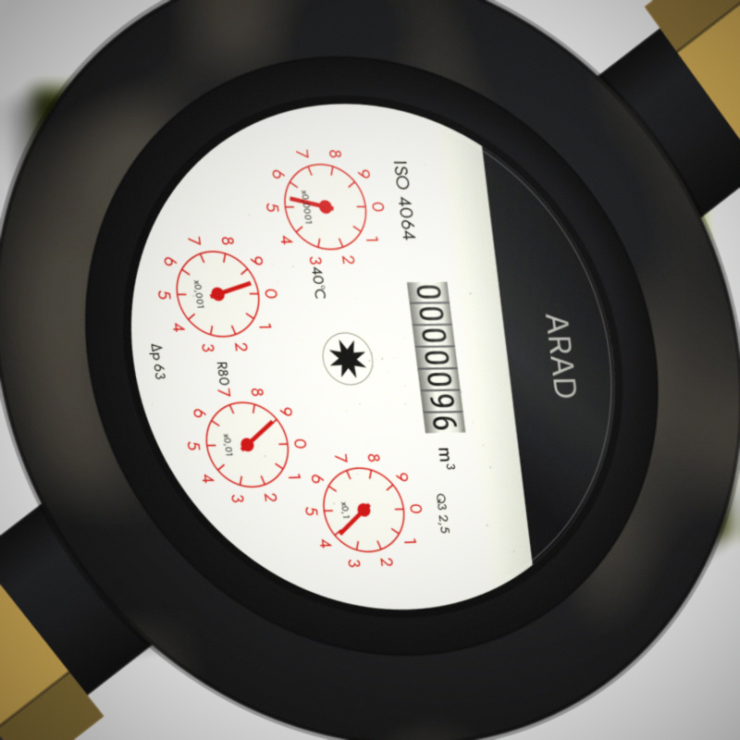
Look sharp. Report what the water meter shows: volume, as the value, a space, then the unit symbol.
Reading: 96.3895 m³
